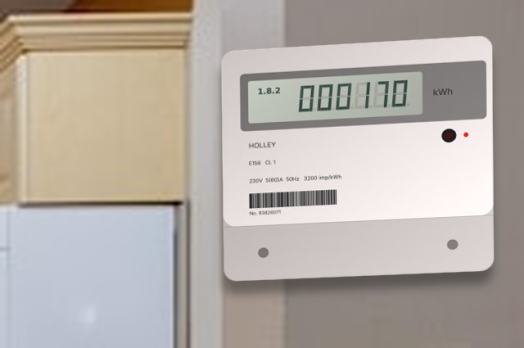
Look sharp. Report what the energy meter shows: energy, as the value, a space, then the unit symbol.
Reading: 170 kWh
